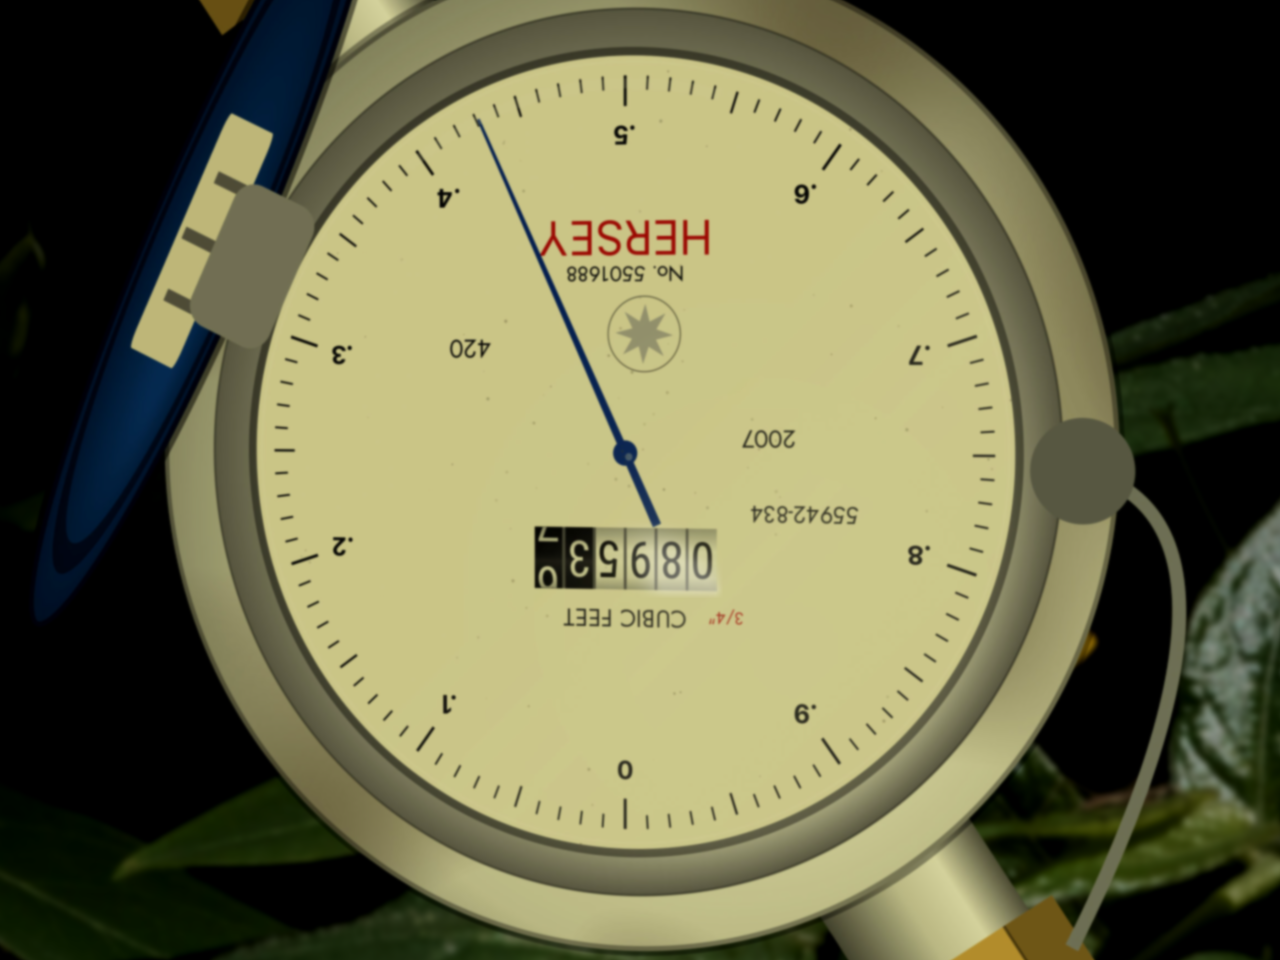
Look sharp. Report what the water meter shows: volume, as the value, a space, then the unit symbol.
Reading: 89536.43 ft³
